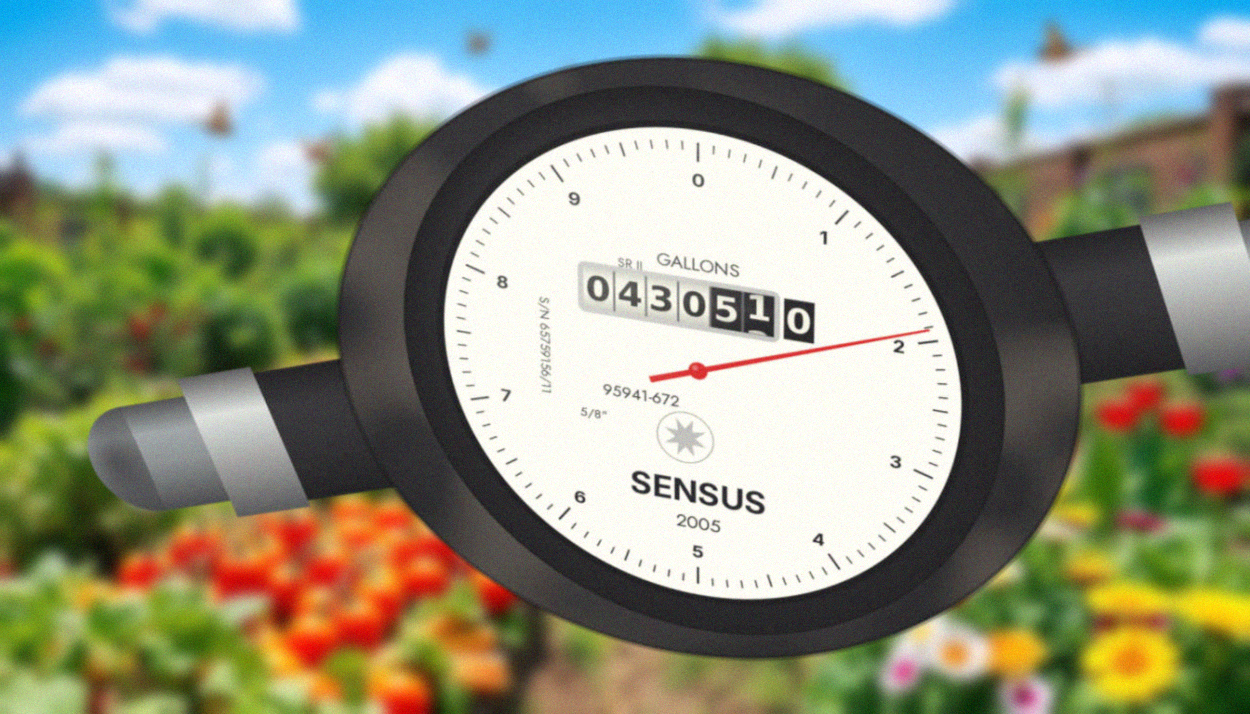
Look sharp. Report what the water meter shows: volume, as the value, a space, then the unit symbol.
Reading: 430511.9 gal
